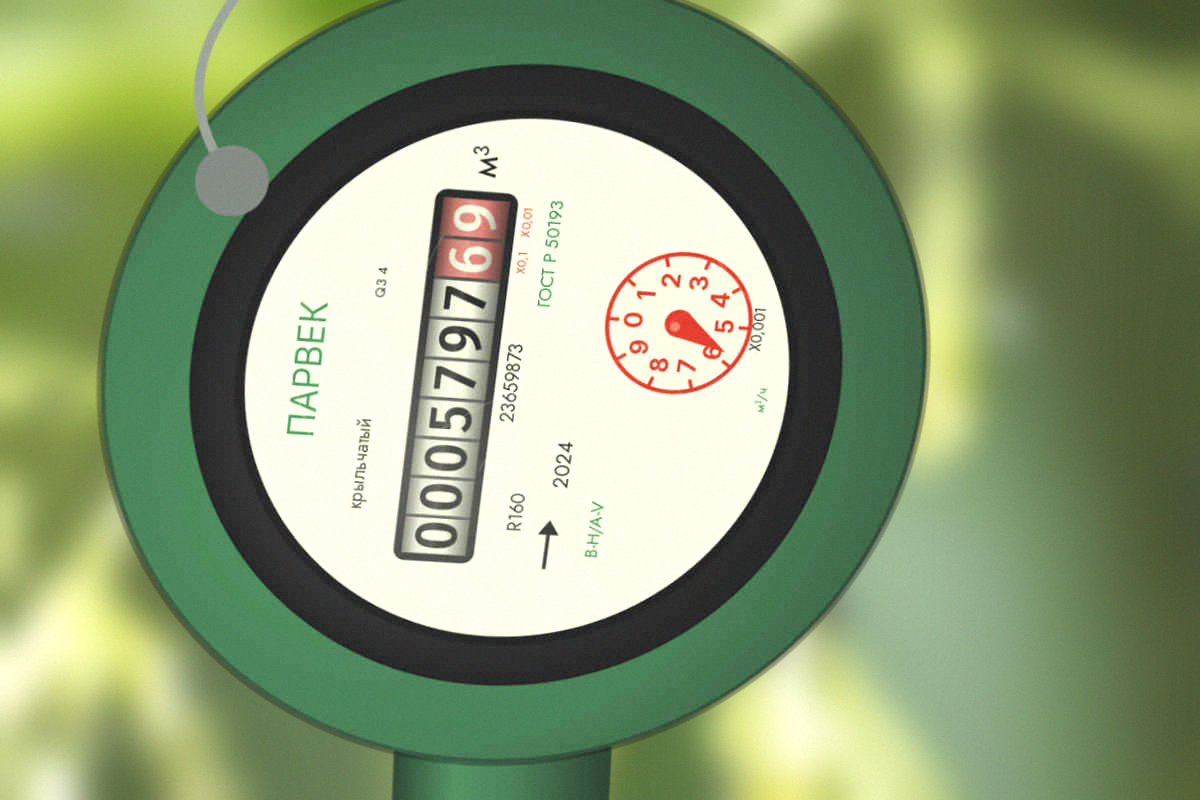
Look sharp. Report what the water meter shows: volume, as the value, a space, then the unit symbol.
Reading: 5797.695 m³
